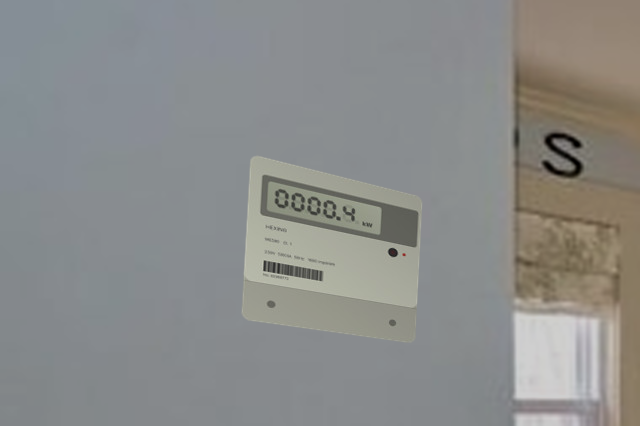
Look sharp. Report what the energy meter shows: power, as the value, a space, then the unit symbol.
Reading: 0.4 kW
